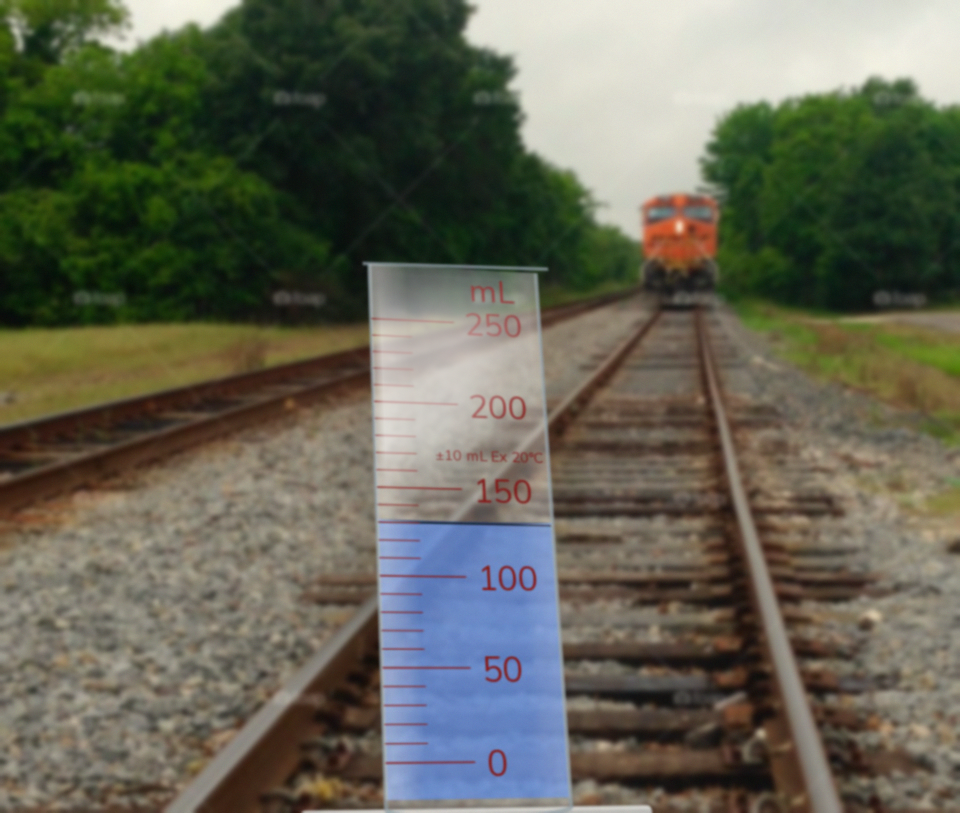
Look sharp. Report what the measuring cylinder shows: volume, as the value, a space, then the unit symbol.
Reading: 130 mL
